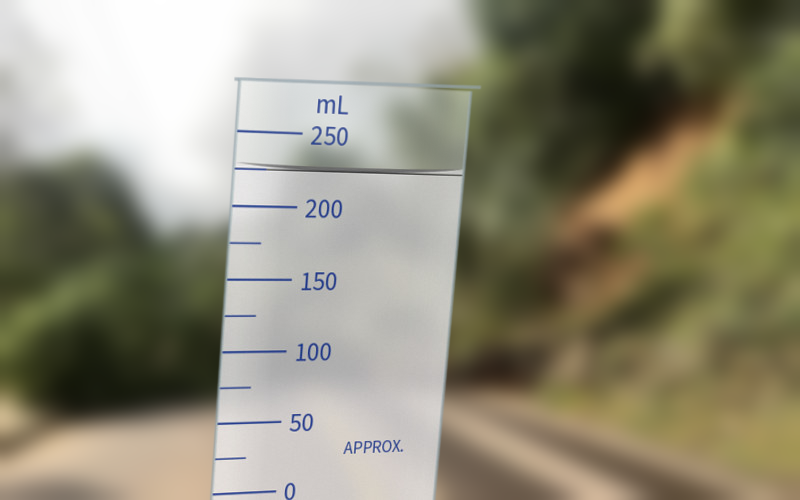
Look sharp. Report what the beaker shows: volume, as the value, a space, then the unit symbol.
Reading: 225 mL
